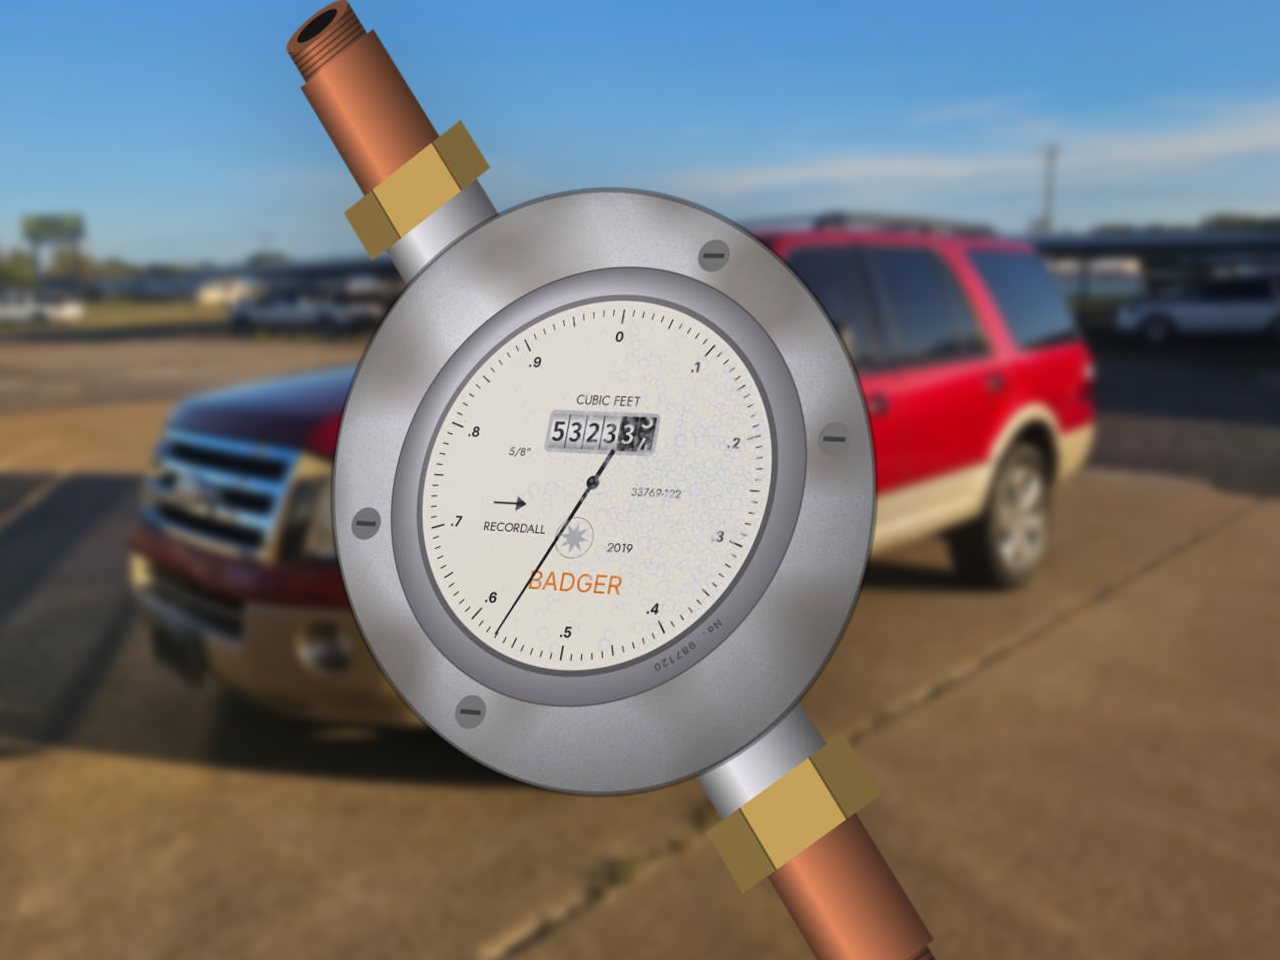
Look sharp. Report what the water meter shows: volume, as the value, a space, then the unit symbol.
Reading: 532333.57 ft³
